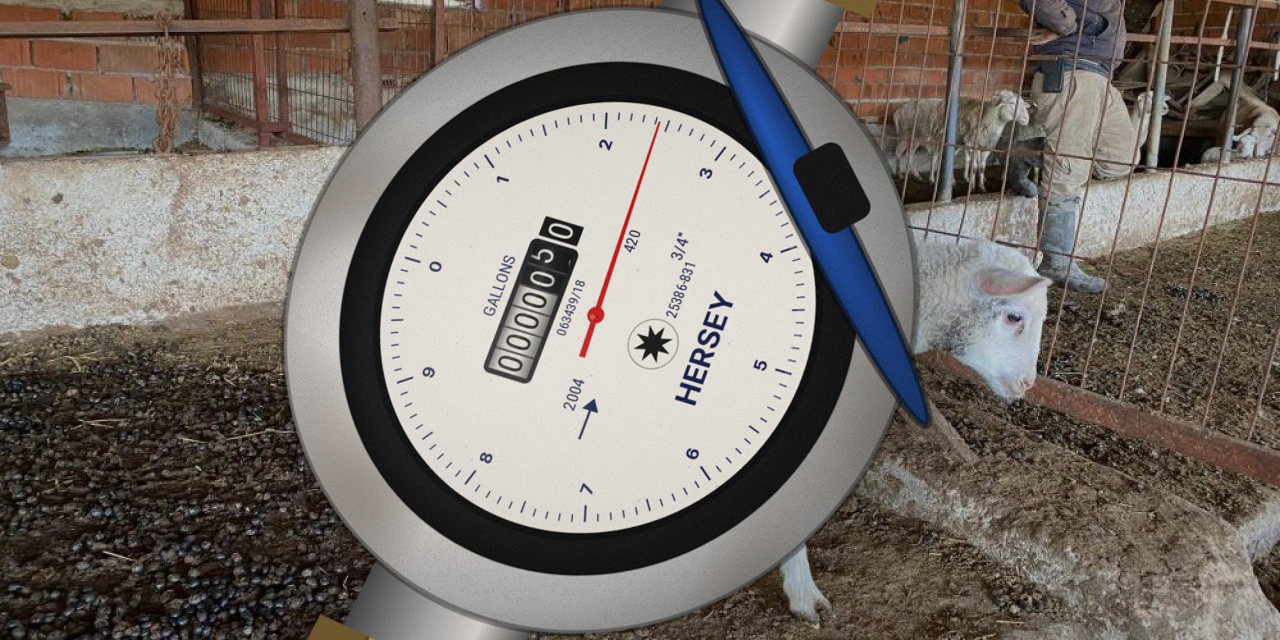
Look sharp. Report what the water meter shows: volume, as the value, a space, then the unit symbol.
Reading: 52.4 gal
